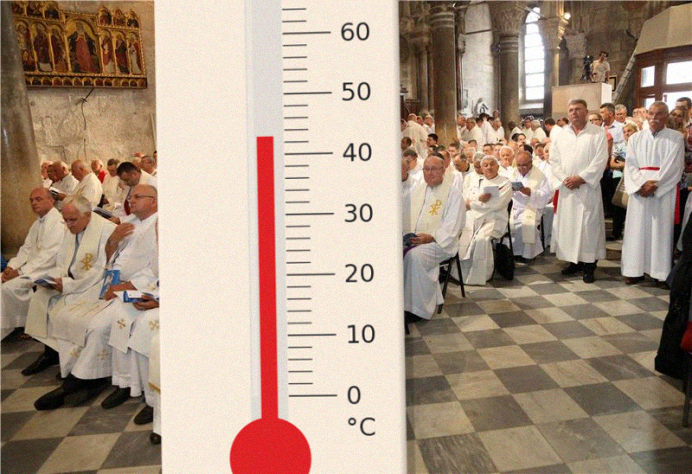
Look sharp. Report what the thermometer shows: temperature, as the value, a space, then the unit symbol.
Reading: 43 °C
